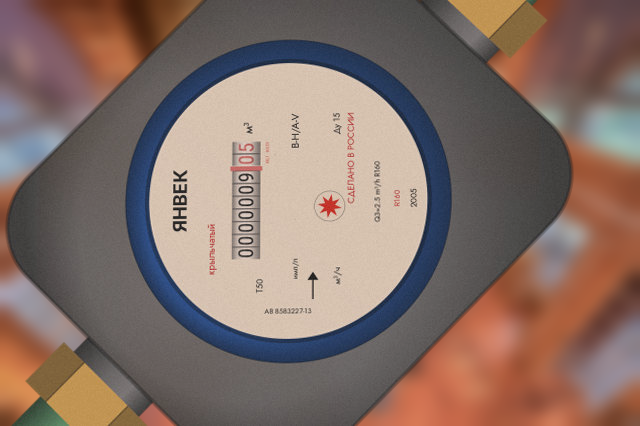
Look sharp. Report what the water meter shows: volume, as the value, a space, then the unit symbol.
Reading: 9.05 m³
